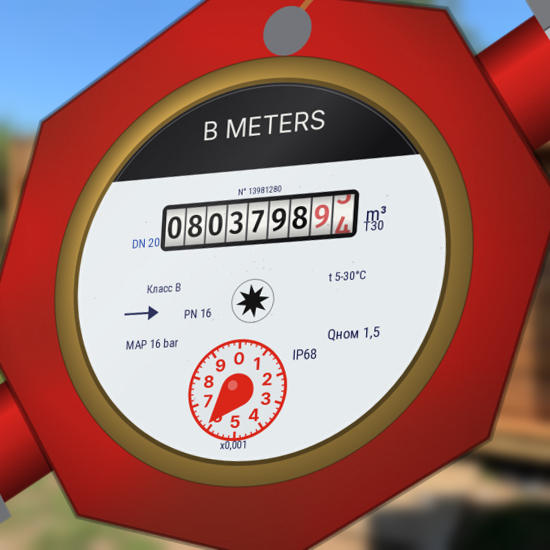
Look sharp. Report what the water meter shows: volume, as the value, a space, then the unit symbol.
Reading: 803798.936 m³
